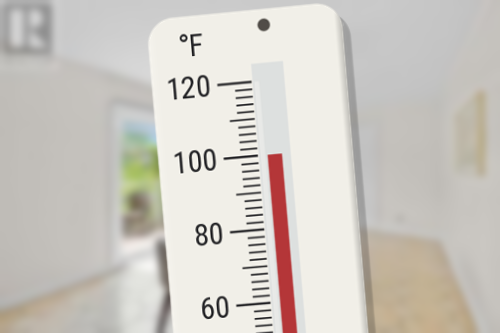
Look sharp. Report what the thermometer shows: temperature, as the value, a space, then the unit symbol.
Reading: 100 °F
